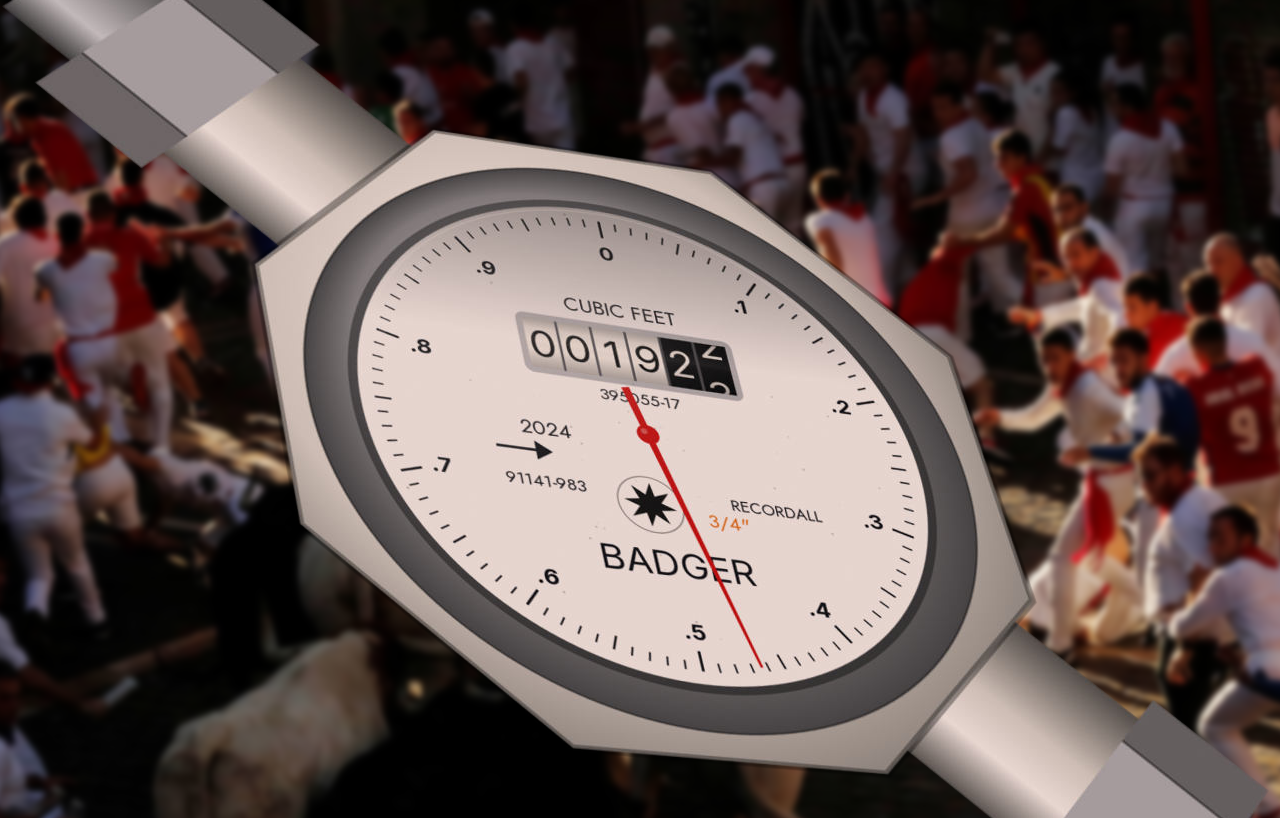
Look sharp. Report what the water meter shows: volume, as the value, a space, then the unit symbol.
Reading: 1922.46 ft³
